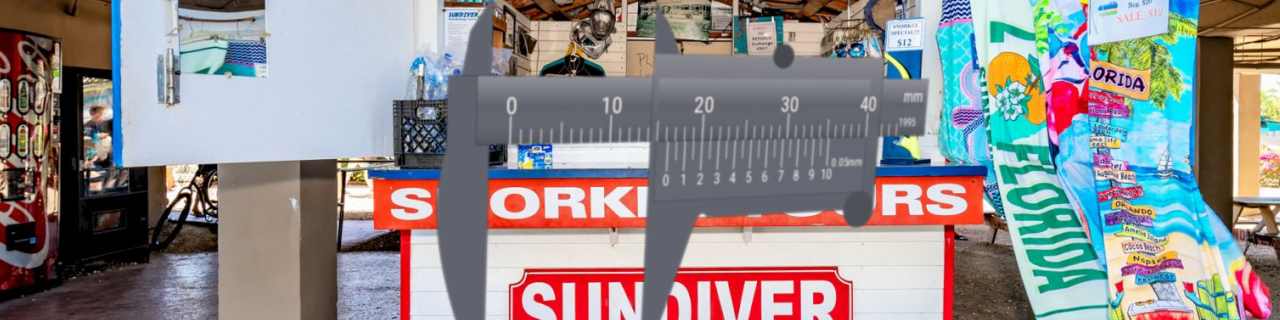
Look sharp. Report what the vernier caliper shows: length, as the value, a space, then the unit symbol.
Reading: 16.2 mm
